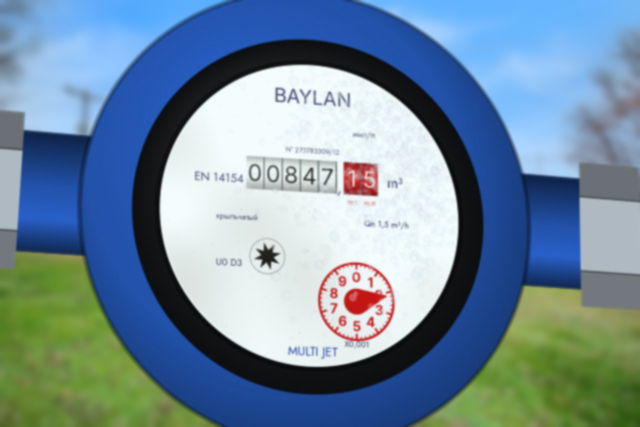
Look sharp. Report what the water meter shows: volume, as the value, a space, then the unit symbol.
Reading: 847.152 m³
